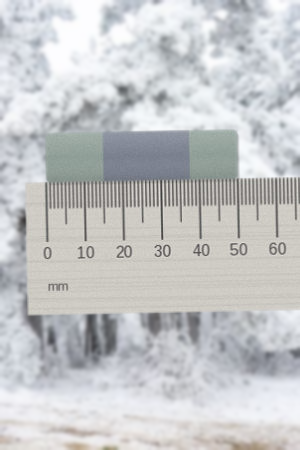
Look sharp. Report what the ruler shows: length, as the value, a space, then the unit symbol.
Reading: 50 mm
